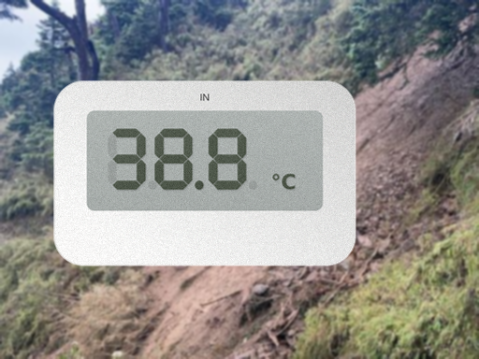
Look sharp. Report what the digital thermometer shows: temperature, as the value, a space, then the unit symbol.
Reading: 38.8 °C
